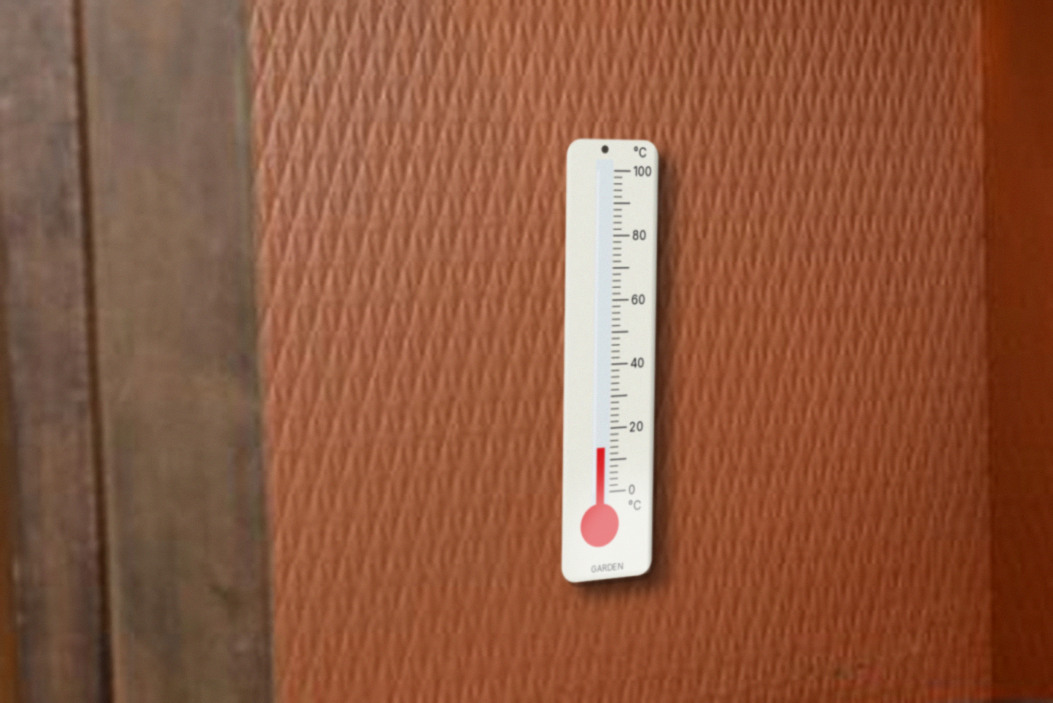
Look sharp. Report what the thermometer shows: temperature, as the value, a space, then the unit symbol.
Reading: 14 °C
